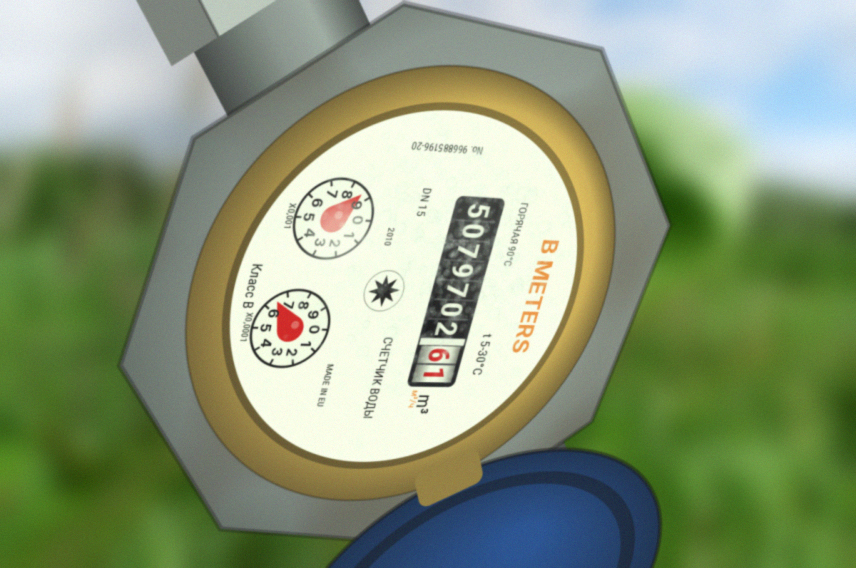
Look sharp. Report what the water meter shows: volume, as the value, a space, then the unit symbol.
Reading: 5079702.6186 m³
